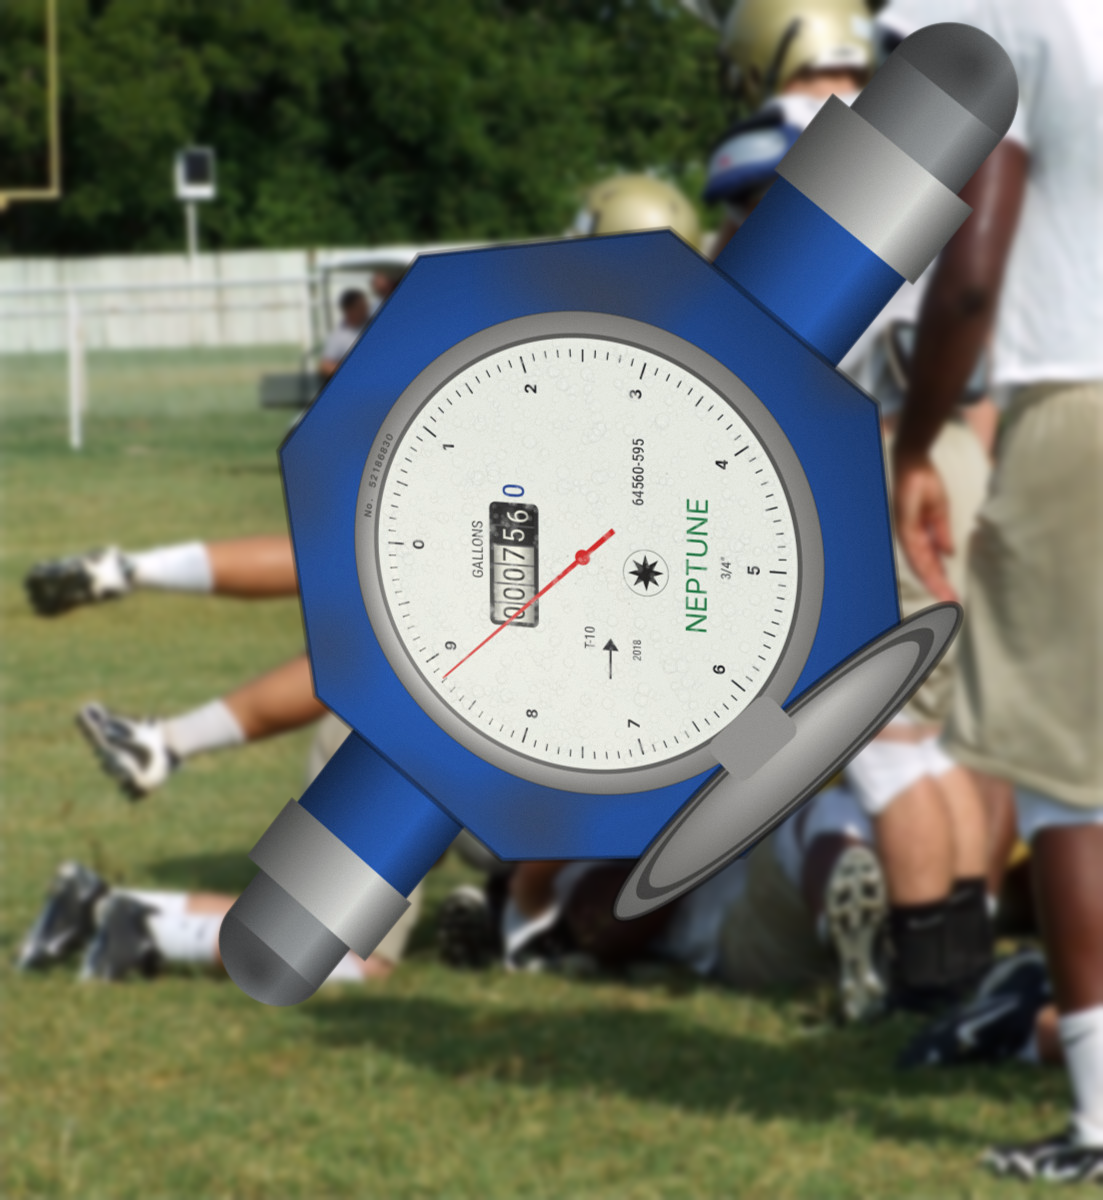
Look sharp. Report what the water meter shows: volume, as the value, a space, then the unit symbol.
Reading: 7558.8 gal
